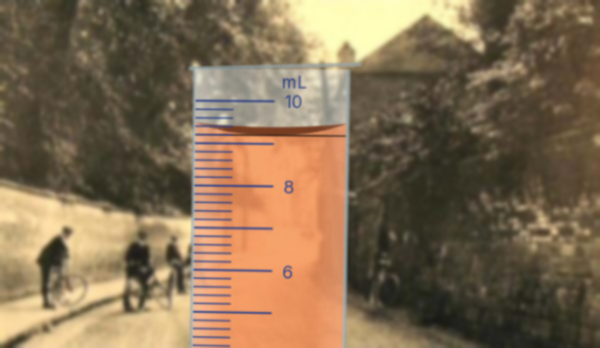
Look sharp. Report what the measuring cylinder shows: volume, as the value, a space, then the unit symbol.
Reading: 9.2 mL
